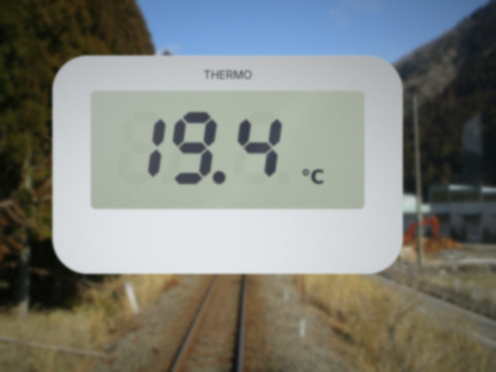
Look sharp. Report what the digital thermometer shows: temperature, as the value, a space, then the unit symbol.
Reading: 19.4 °C
